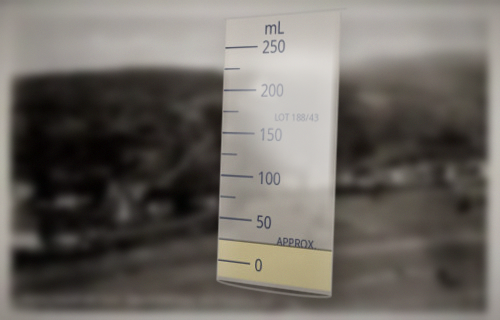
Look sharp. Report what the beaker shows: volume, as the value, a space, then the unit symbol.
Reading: 25 mL
